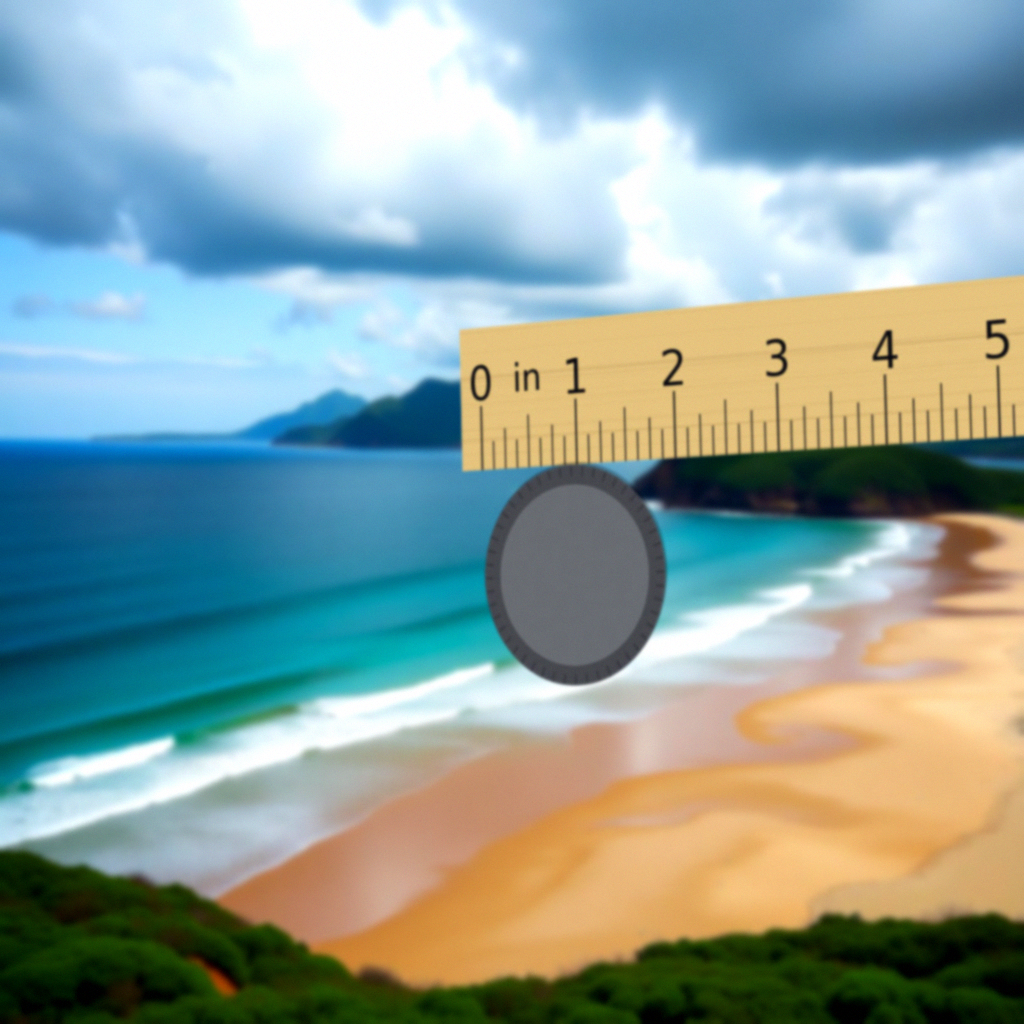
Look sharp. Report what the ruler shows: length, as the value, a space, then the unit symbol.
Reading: 1.875 in
